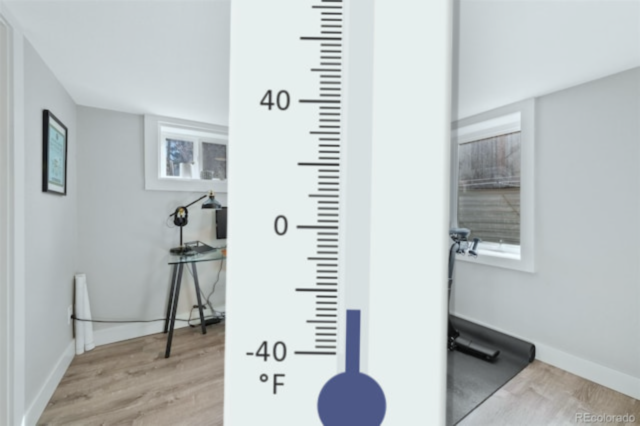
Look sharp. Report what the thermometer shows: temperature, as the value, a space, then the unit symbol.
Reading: -26 °F
